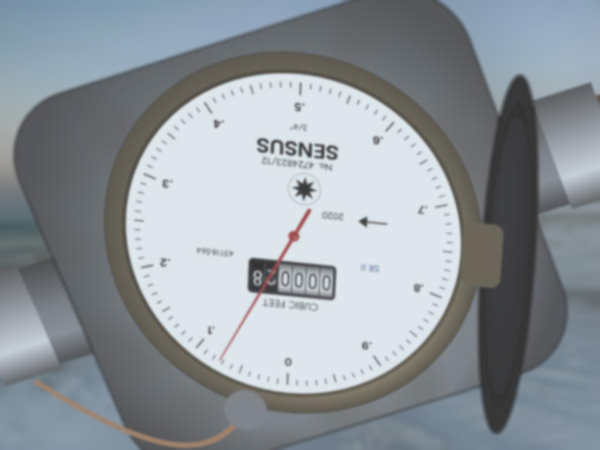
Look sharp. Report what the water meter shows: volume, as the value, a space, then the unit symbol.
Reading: 28.07 ft³
